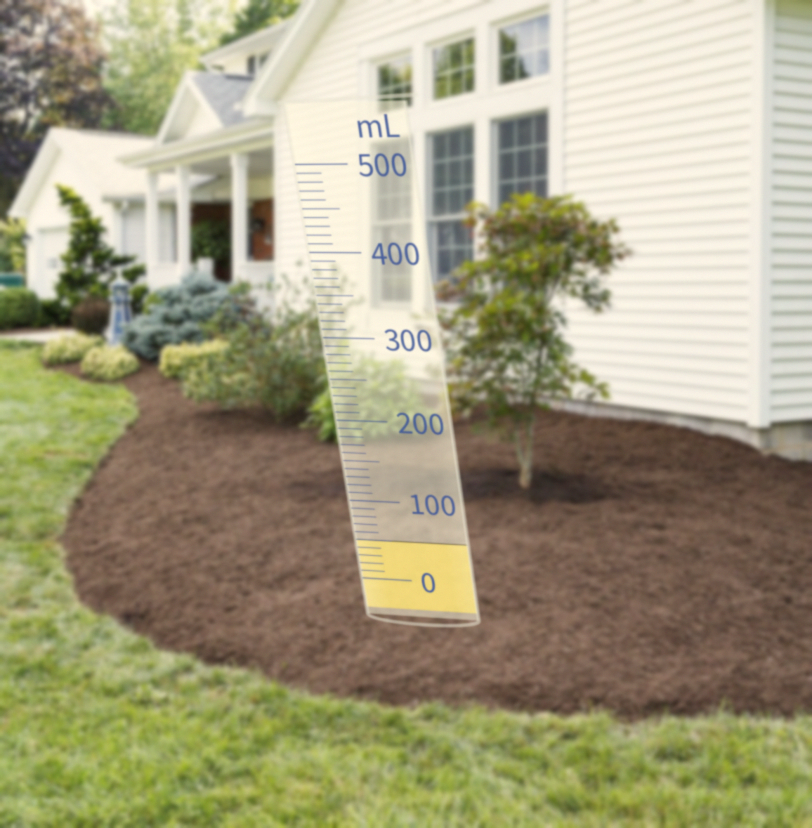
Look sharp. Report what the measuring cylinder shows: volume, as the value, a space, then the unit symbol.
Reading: 50 mL
